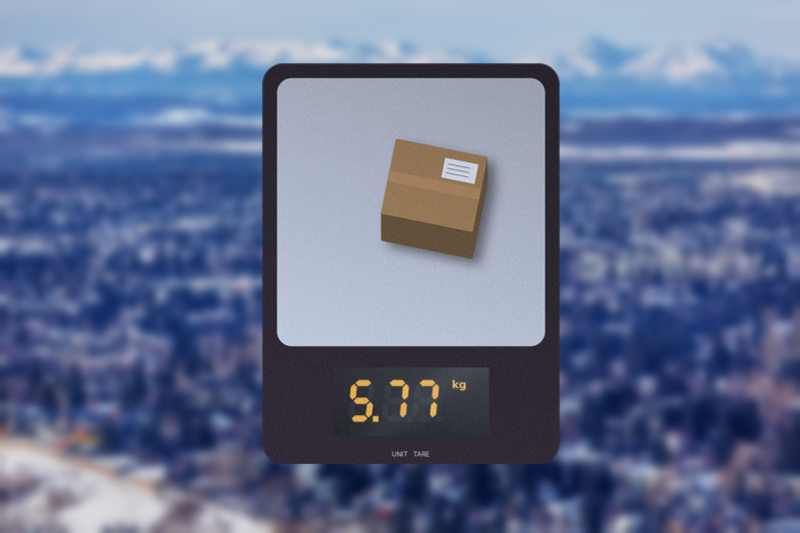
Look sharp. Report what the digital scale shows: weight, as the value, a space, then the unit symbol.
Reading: 5.77 kg
